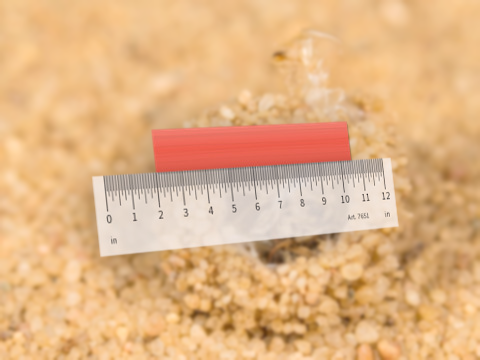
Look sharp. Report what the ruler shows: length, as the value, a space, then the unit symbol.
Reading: 8.5 in
